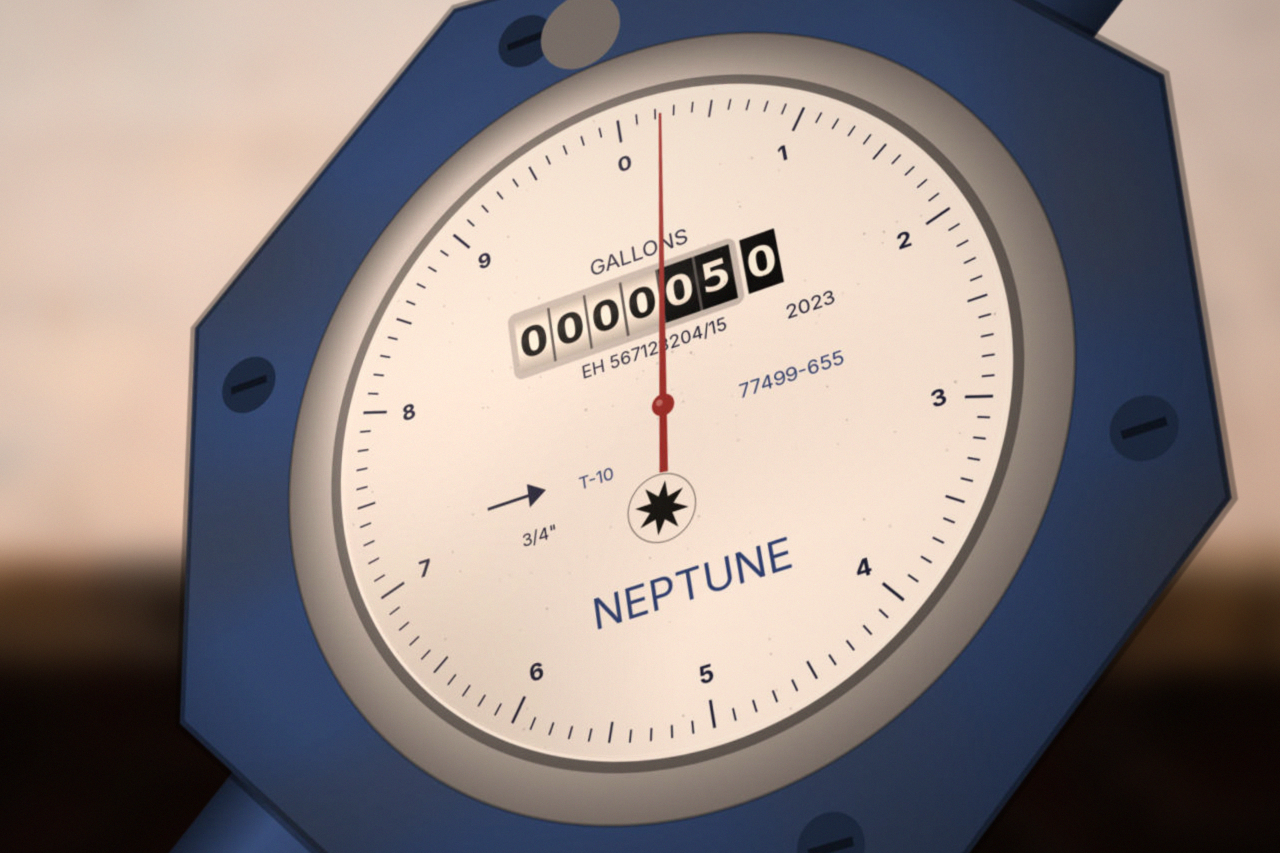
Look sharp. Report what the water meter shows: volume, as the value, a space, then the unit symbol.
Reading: 50.2 gal
